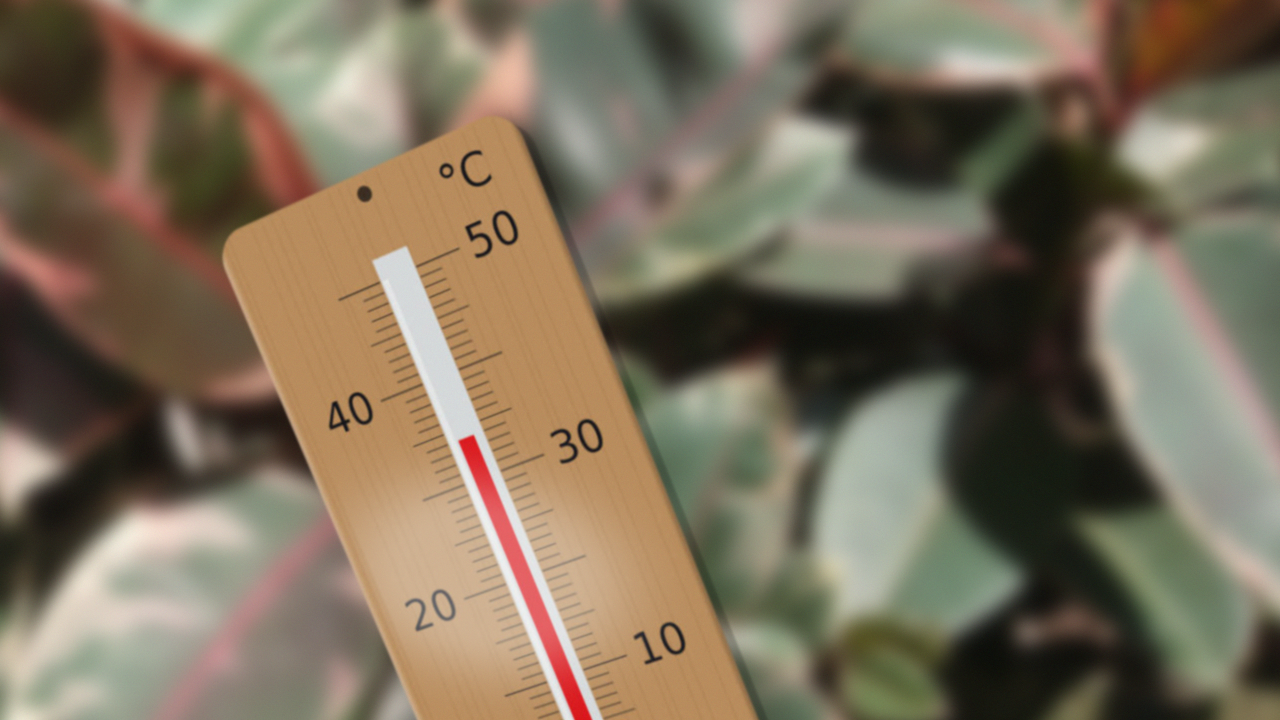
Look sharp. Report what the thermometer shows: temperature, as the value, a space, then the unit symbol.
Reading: 34 °C
